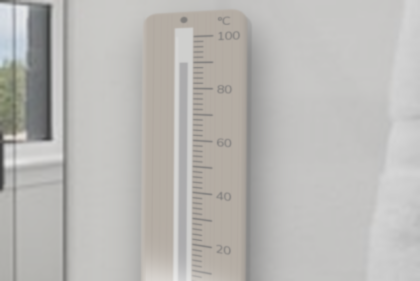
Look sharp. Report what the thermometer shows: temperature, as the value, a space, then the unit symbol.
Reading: 90 °C
